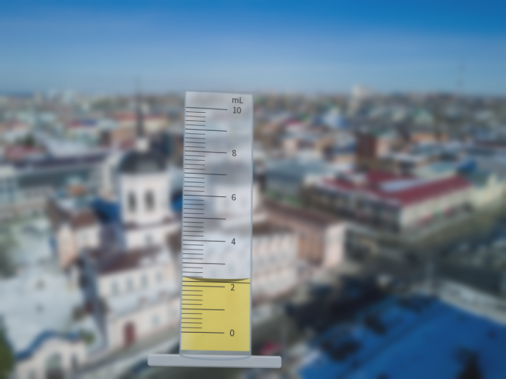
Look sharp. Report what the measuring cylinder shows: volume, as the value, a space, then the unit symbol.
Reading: 2.2 mL
